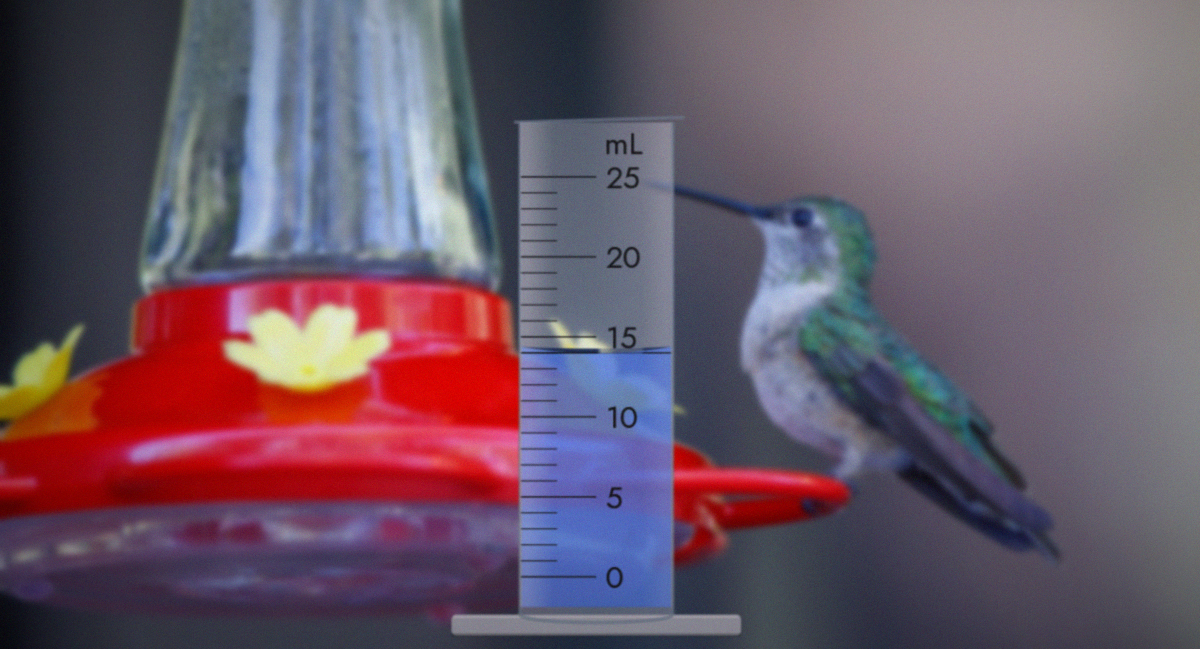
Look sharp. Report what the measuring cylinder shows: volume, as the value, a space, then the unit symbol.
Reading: 14 mL
